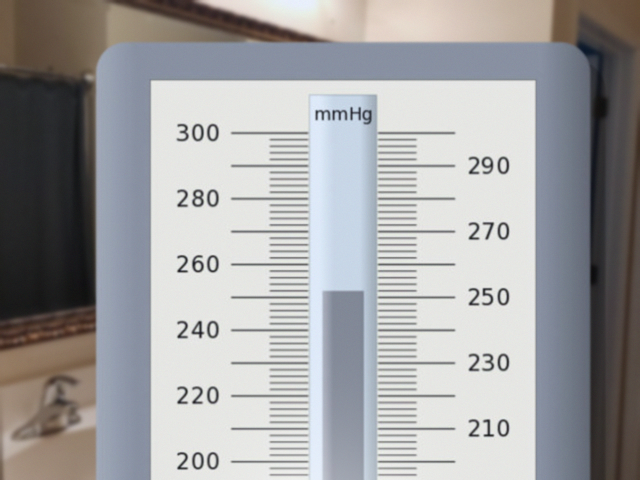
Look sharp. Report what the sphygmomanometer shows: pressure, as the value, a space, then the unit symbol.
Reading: 252 mmHg
